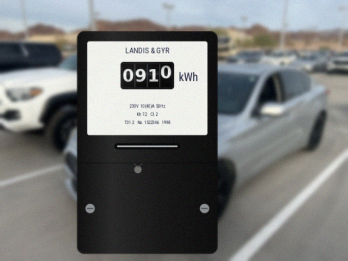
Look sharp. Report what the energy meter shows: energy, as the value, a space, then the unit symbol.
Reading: 910 kWh
